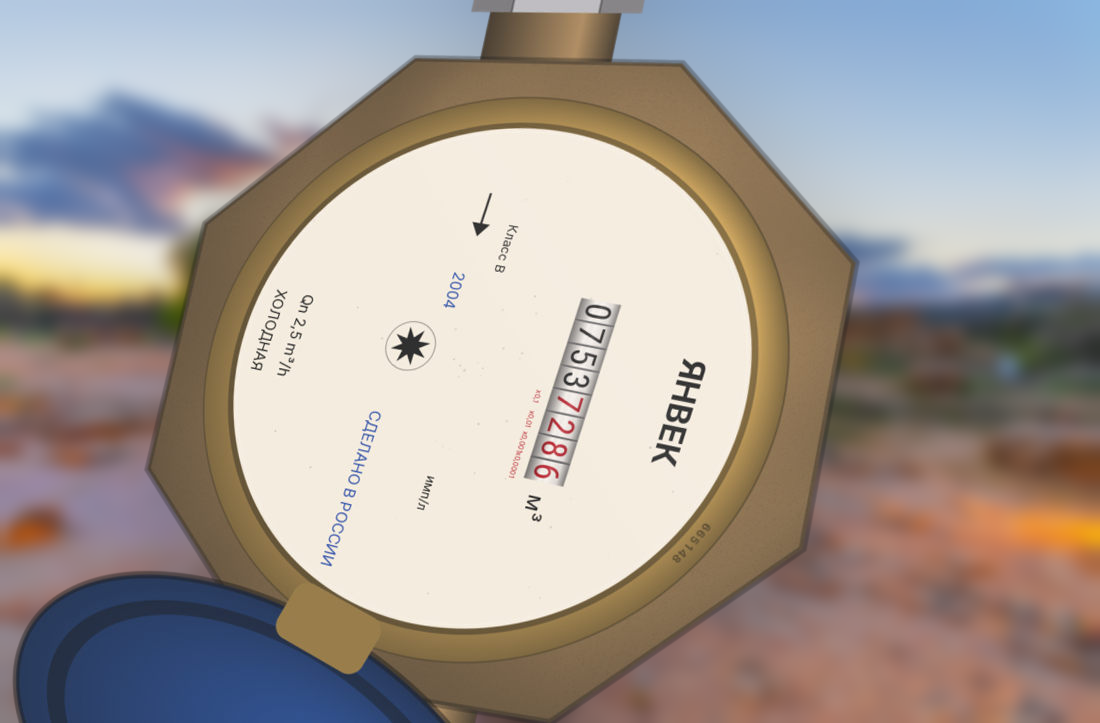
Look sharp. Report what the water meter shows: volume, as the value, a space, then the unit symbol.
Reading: 753.7286 m³
